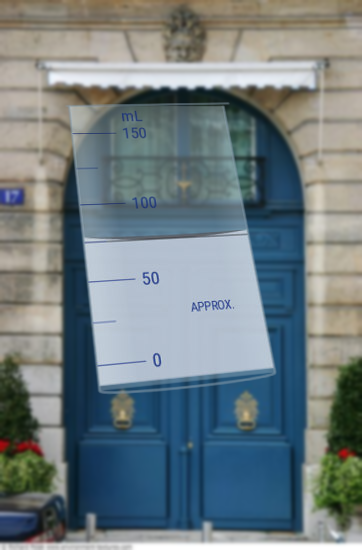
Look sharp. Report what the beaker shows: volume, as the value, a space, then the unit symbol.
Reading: 75 mL
